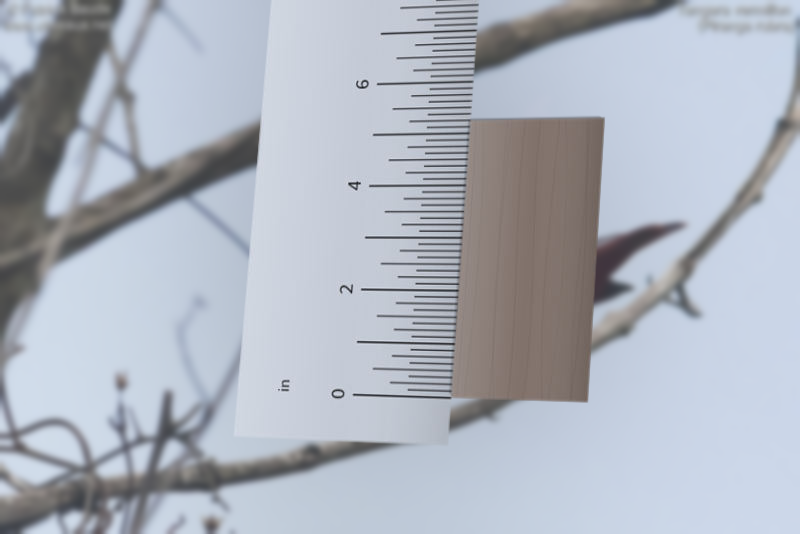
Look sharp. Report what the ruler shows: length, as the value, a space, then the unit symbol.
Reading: 5.25 in
